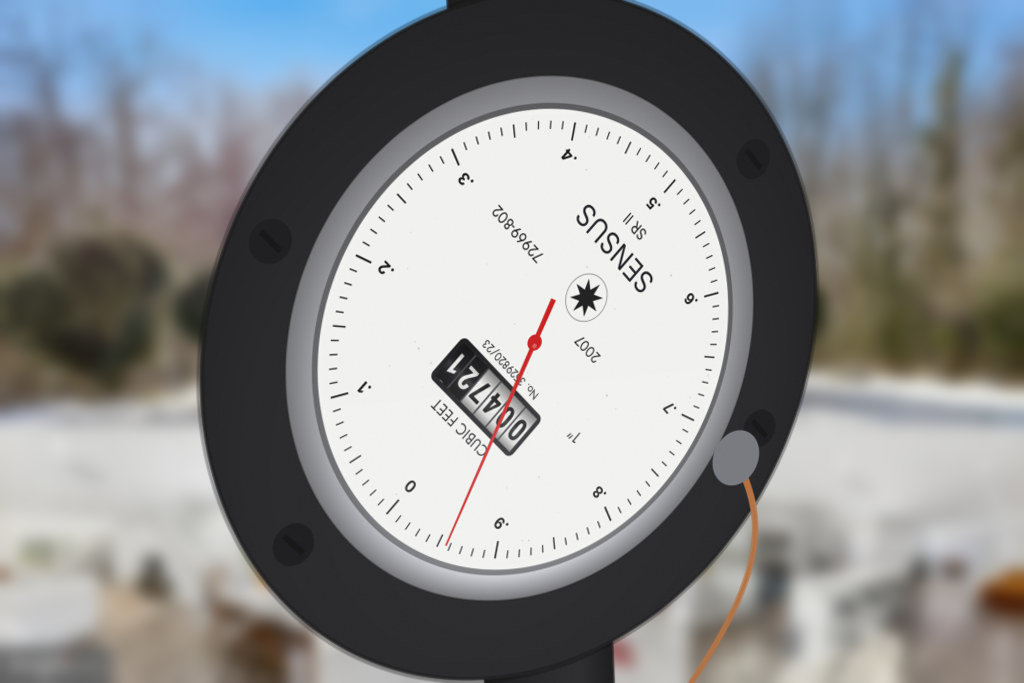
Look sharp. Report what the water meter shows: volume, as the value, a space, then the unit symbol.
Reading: 4720.94 ft³
